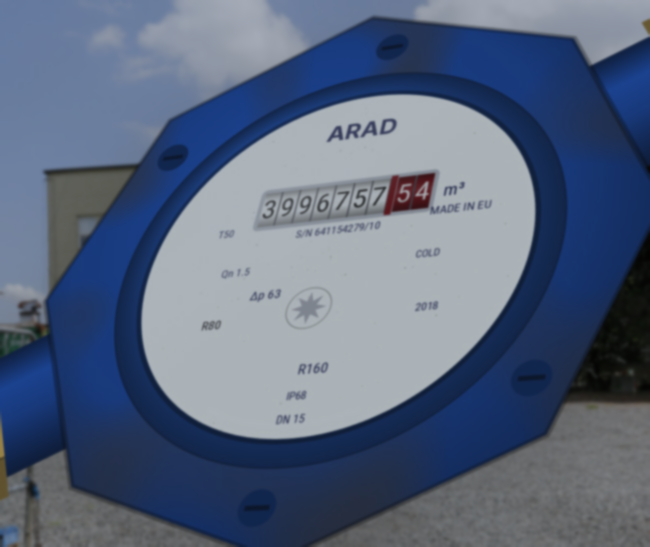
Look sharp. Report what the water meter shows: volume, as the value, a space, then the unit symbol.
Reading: 3996757.54 m³
